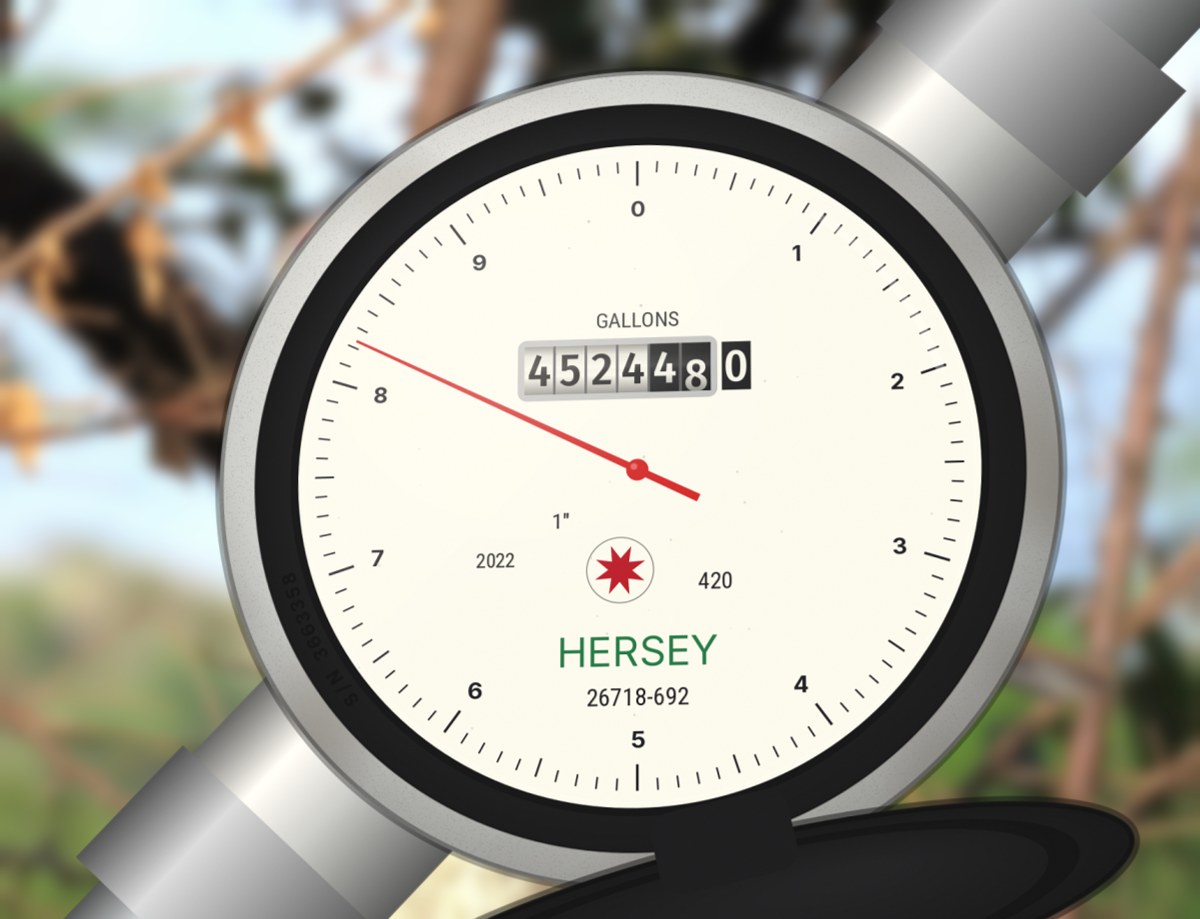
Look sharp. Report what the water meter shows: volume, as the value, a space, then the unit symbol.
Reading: 4524478.2 gal
